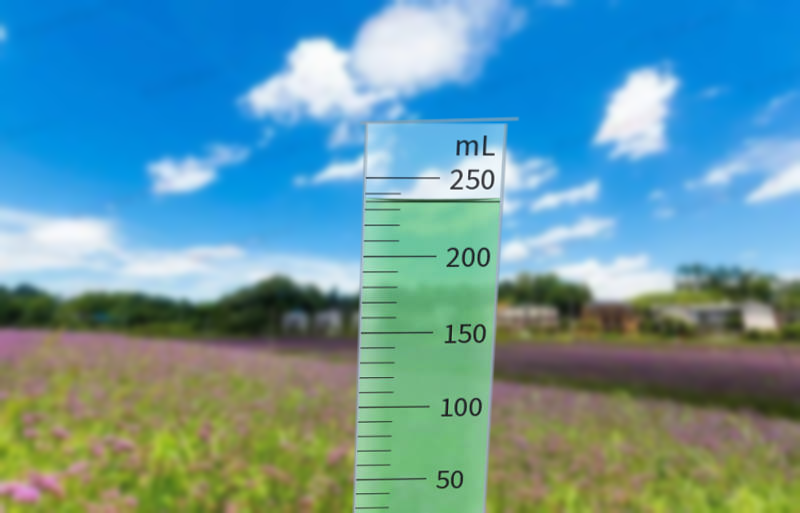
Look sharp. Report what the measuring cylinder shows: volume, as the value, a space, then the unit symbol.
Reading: 235 mL
